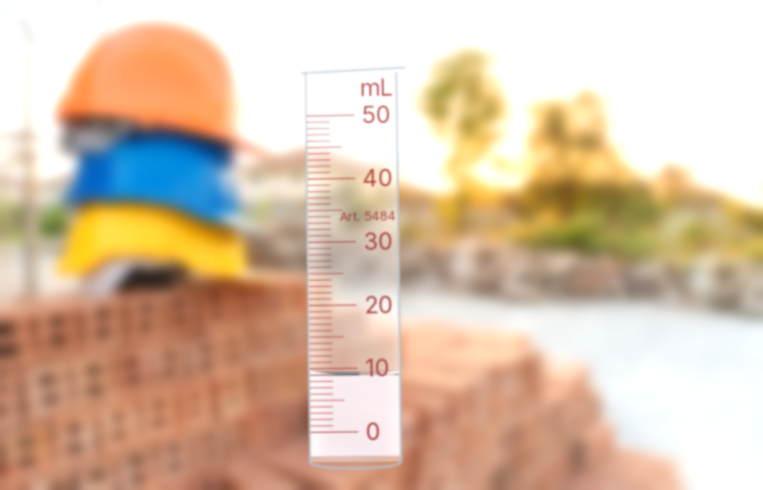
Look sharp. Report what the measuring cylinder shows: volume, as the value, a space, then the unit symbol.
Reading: 9 mL
